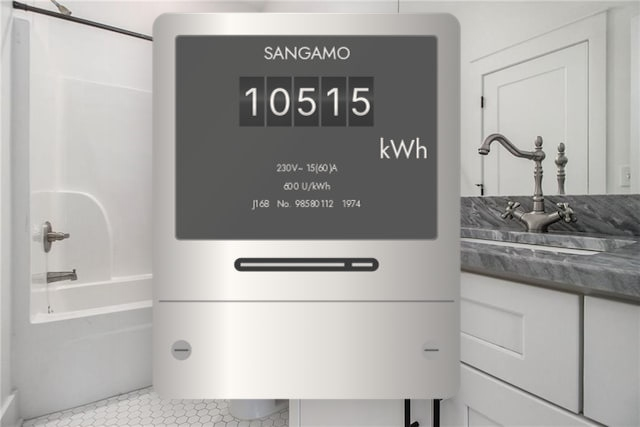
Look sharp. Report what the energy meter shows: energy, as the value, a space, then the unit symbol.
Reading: 10515 kWh
